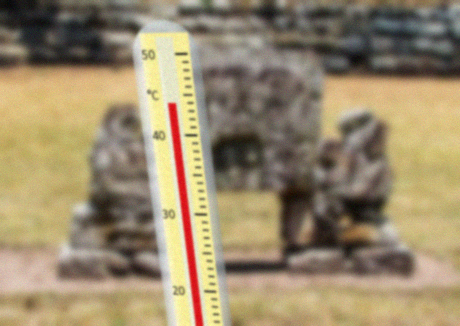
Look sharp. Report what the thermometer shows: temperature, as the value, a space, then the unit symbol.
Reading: 44 °C
